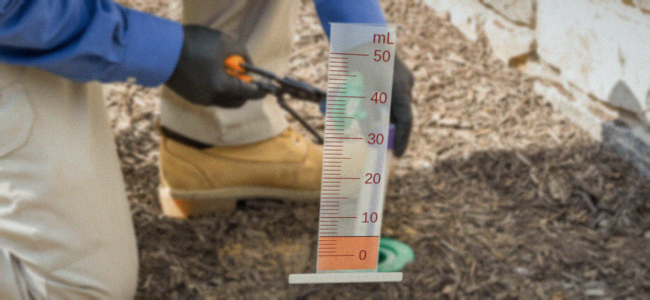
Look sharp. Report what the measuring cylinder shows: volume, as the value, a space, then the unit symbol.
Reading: 5 mL
